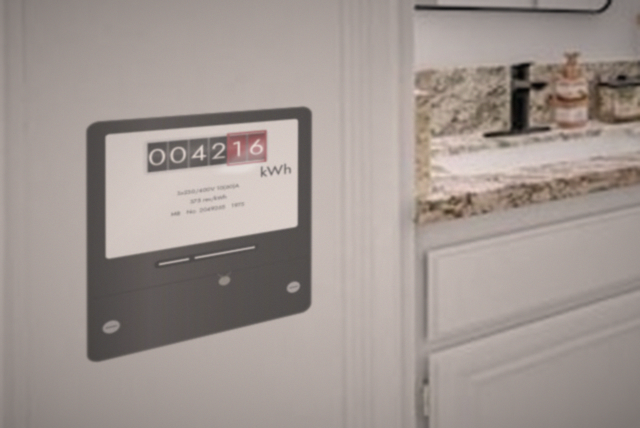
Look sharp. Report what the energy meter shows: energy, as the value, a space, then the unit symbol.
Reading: 42.16 kWh
